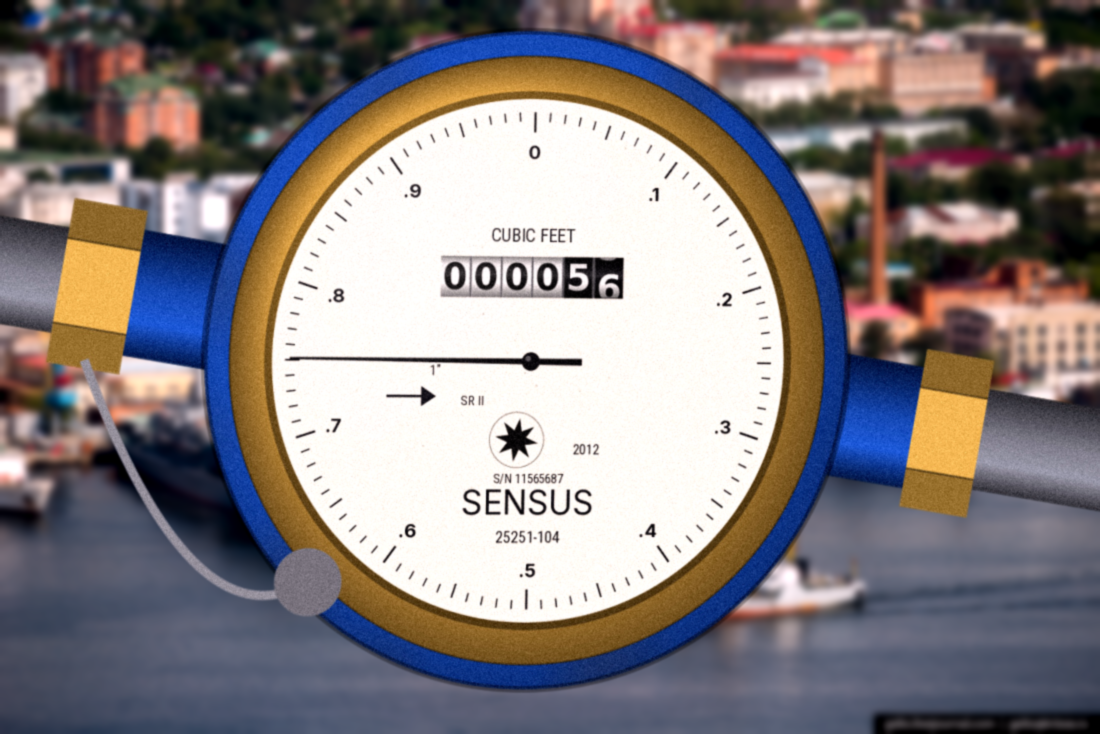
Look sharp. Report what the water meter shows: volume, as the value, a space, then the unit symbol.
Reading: 55.75 ft³
